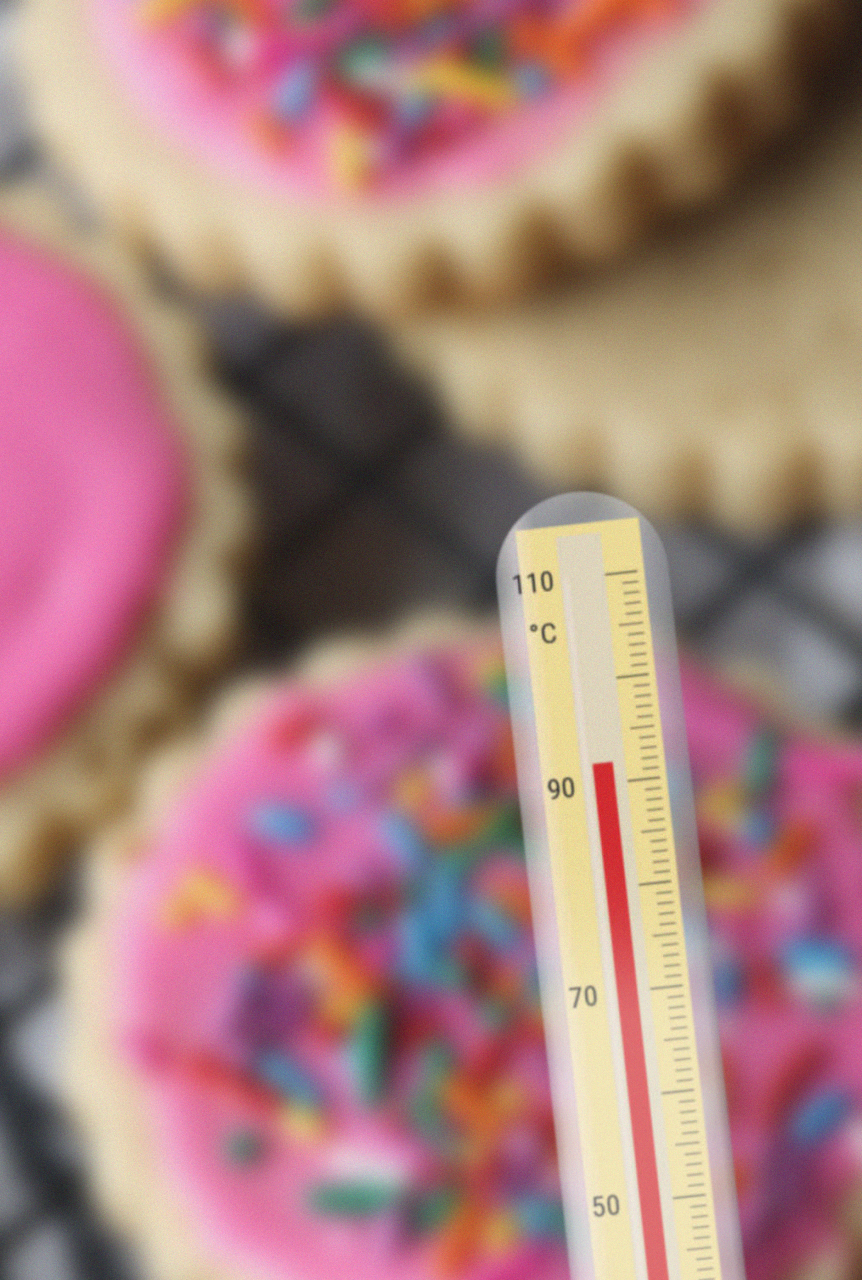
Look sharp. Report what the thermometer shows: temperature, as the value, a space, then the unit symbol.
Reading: 92 °C
